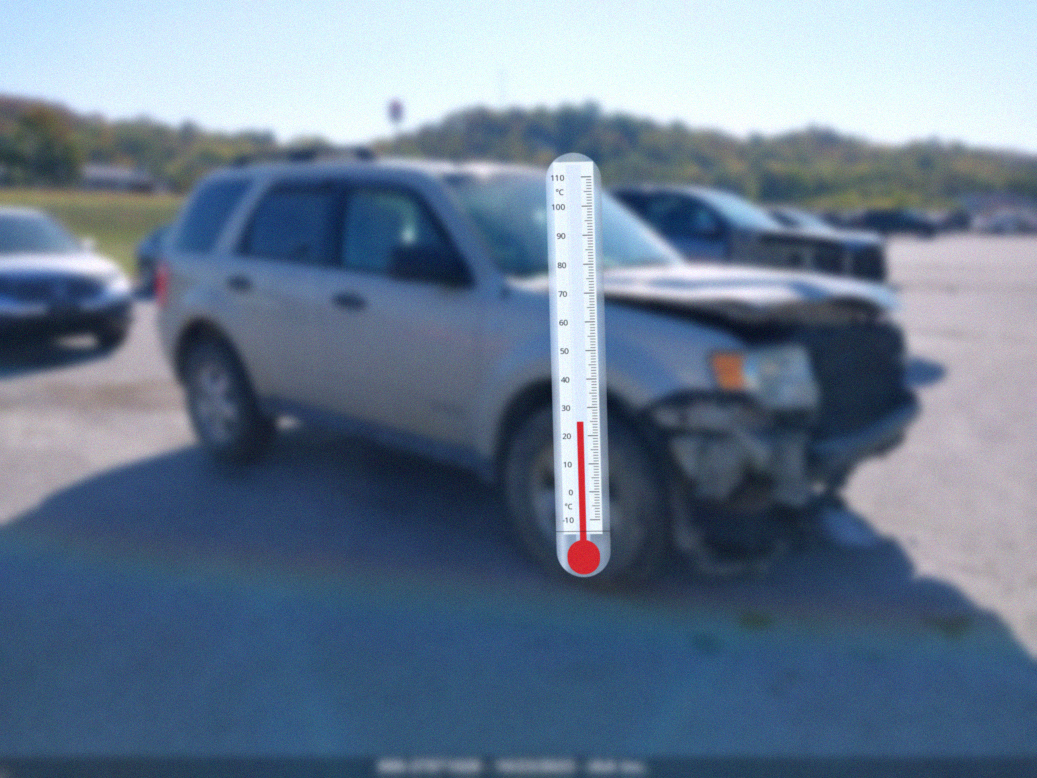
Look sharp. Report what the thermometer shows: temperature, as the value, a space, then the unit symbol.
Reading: 25 °C
